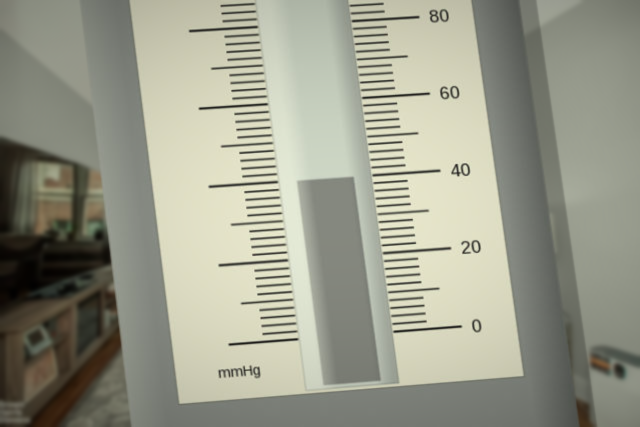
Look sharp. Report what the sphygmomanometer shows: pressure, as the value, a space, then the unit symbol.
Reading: 40 mmHg
